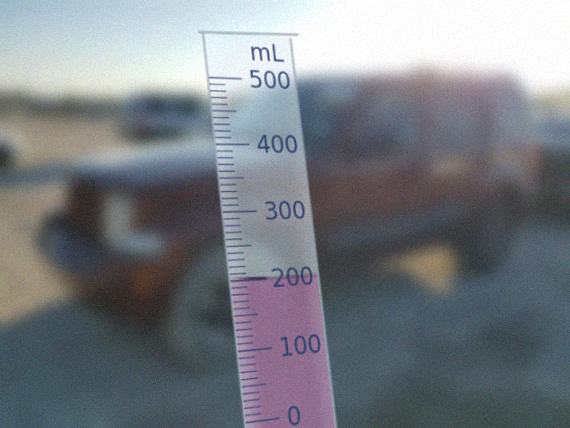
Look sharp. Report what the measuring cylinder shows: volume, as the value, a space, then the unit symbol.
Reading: 200 mL
